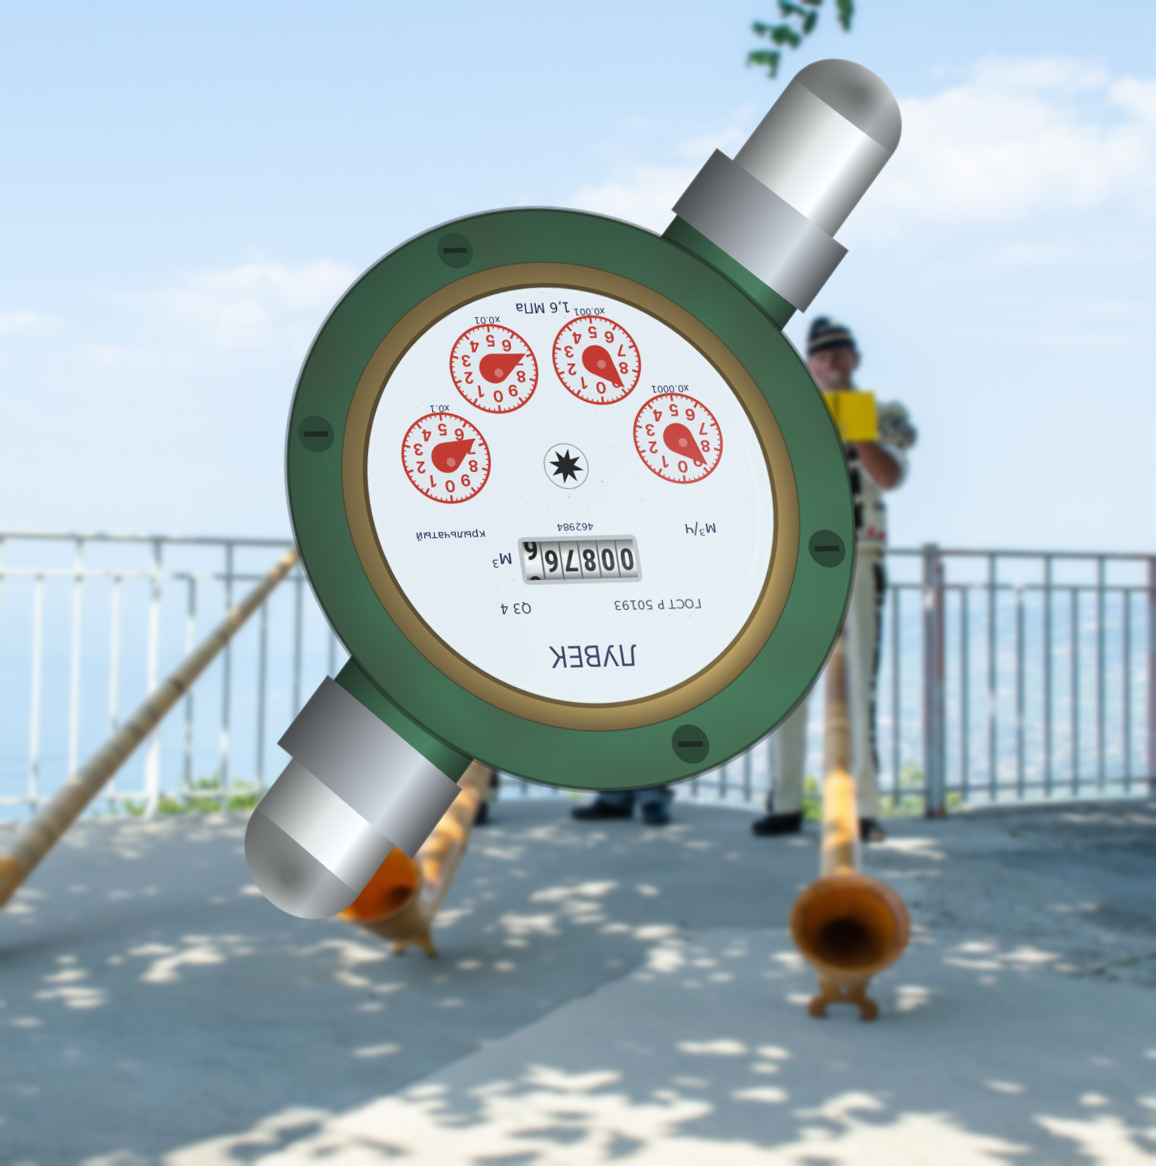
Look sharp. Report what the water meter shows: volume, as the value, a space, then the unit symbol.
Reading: 8765.6688 m³
